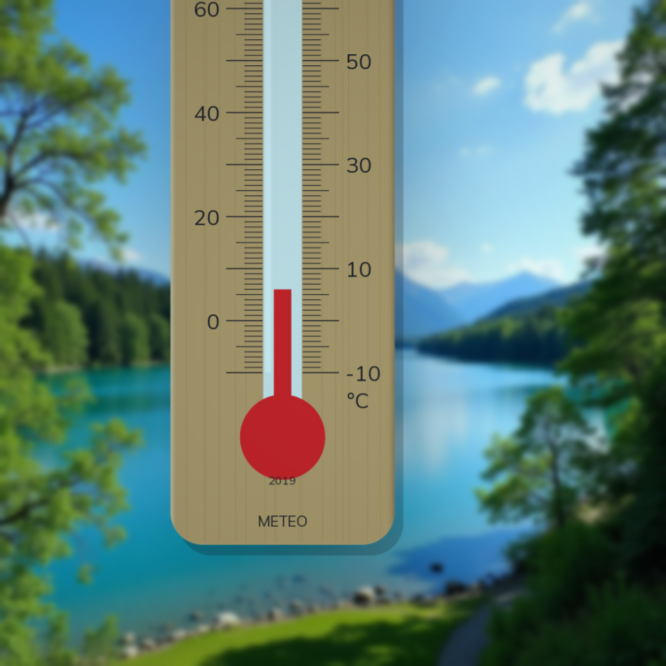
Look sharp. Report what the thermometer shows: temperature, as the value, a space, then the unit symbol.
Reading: 6 °C
